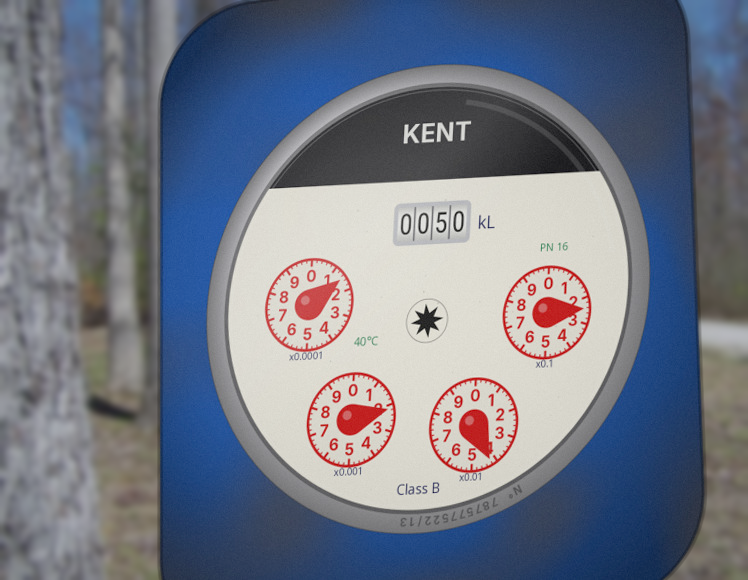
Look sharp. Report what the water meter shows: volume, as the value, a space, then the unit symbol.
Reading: 50.2421 kL
